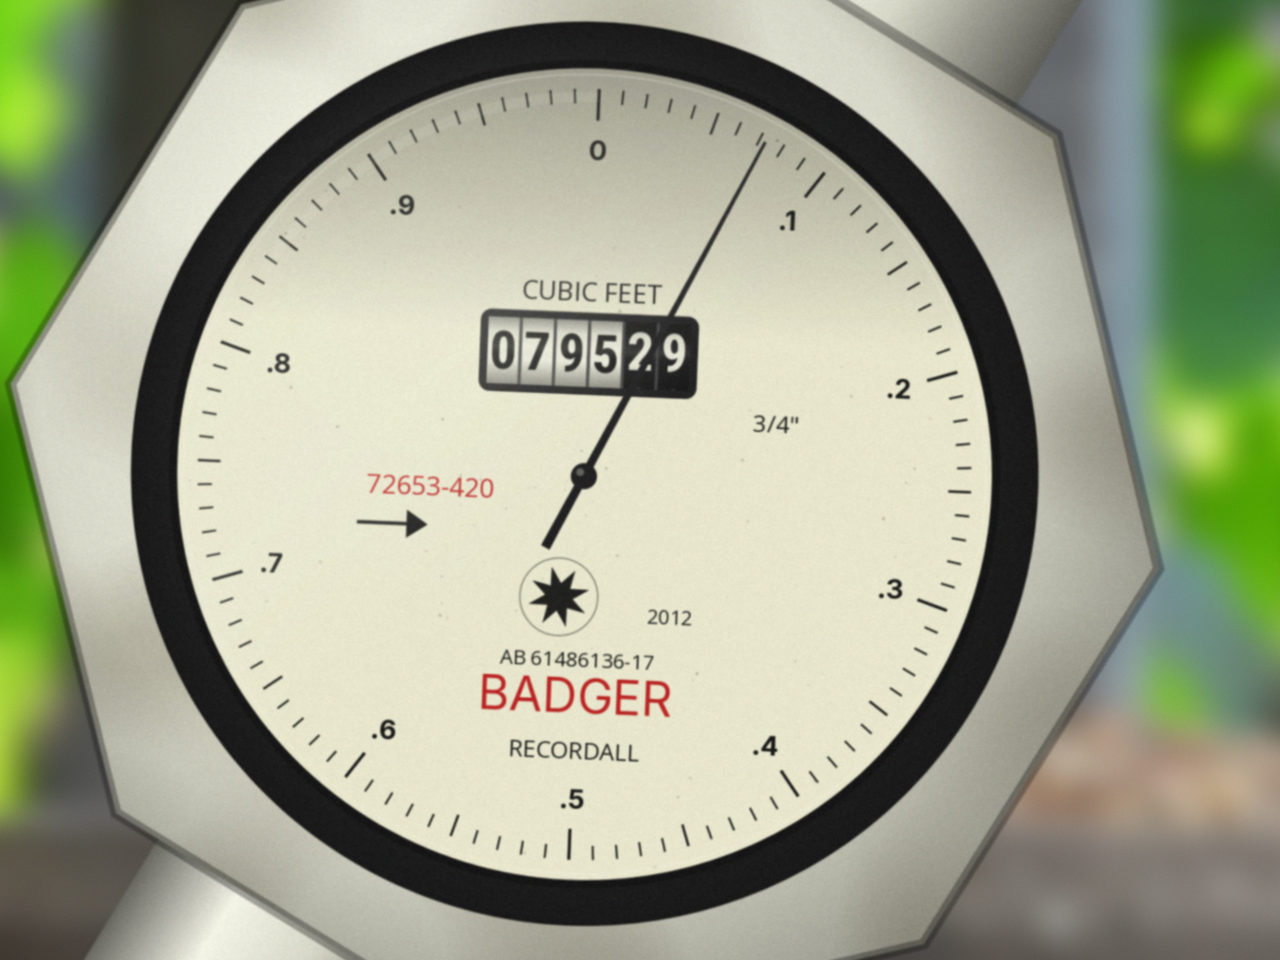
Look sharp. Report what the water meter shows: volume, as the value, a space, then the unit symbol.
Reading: 79529.07 ft³
